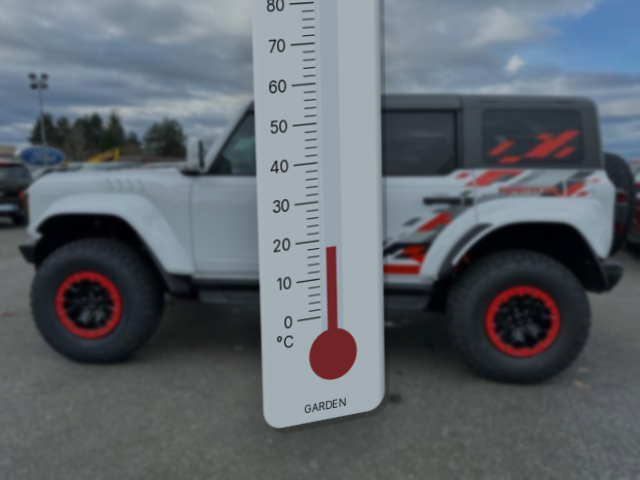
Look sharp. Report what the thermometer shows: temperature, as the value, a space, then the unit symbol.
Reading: 18 °C
